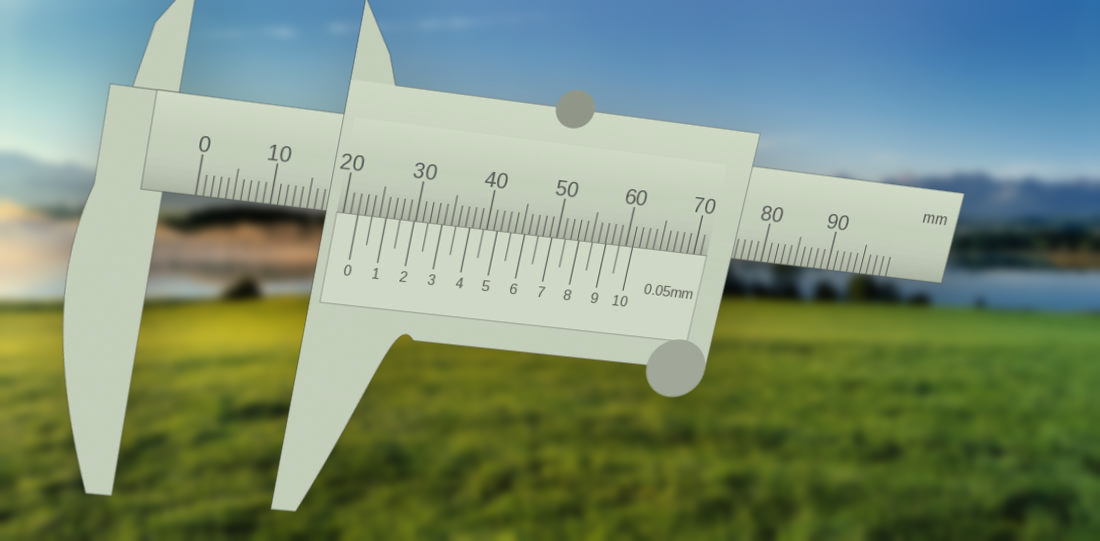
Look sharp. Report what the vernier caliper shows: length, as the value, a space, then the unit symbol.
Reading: 22.0 mm
